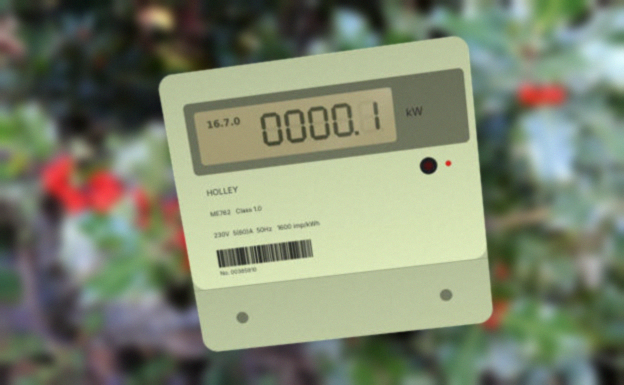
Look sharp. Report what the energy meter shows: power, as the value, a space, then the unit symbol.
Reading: 0.1 kW
